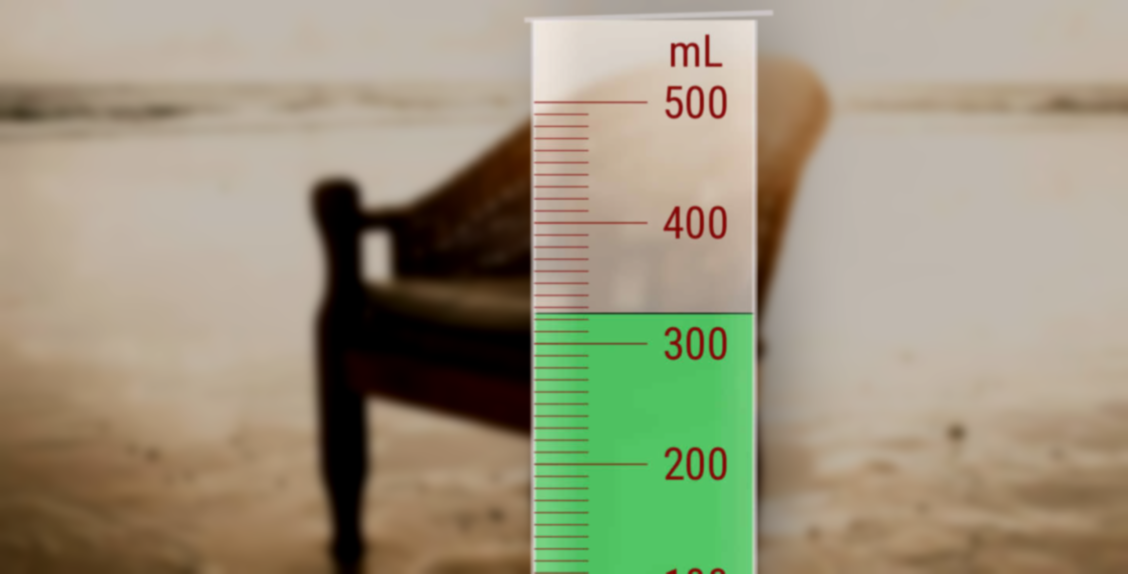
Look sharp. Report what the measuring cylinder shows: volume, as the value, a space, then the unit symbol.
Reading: 325 mL
